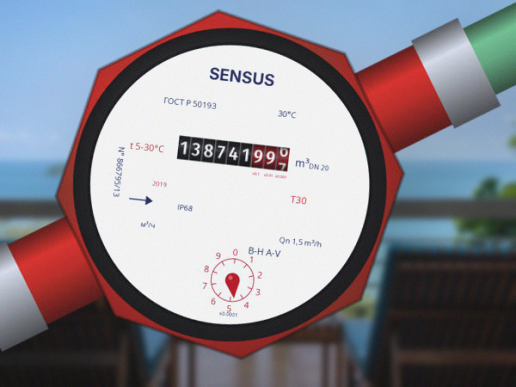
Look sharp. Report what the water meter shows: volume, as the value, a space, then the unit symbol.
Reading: 138741.9964 m³
